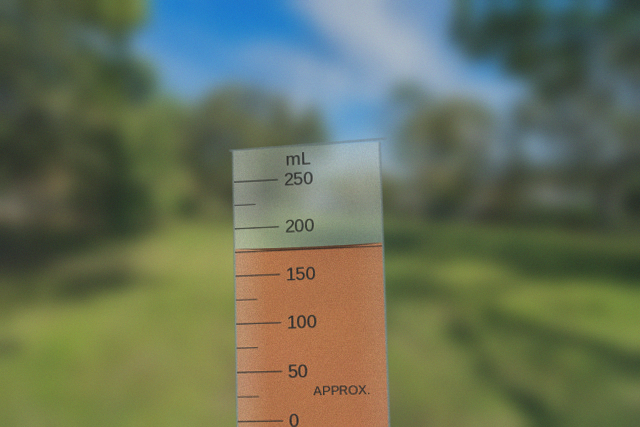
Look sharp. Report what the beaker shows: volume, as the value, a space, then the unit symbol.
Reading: 175 mL
